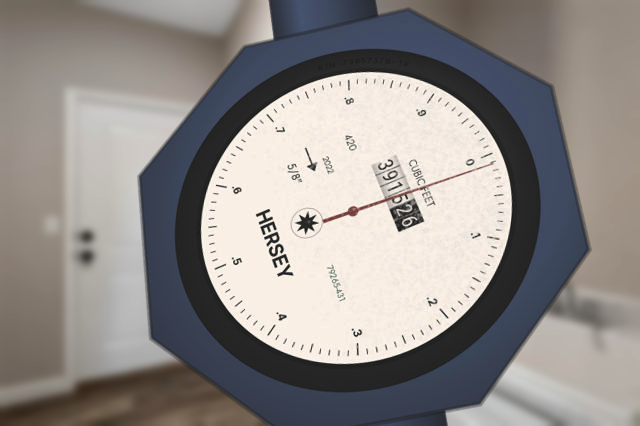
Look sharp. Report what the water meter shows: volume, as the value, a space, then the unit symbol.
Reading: 391526.01 ft³
